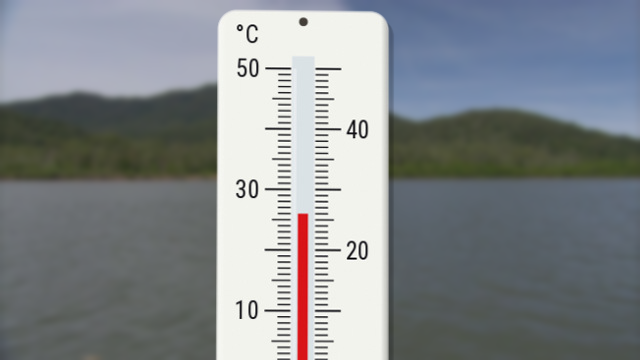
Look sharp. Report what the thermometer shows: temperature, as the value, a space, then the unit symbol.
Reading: 26 °C
